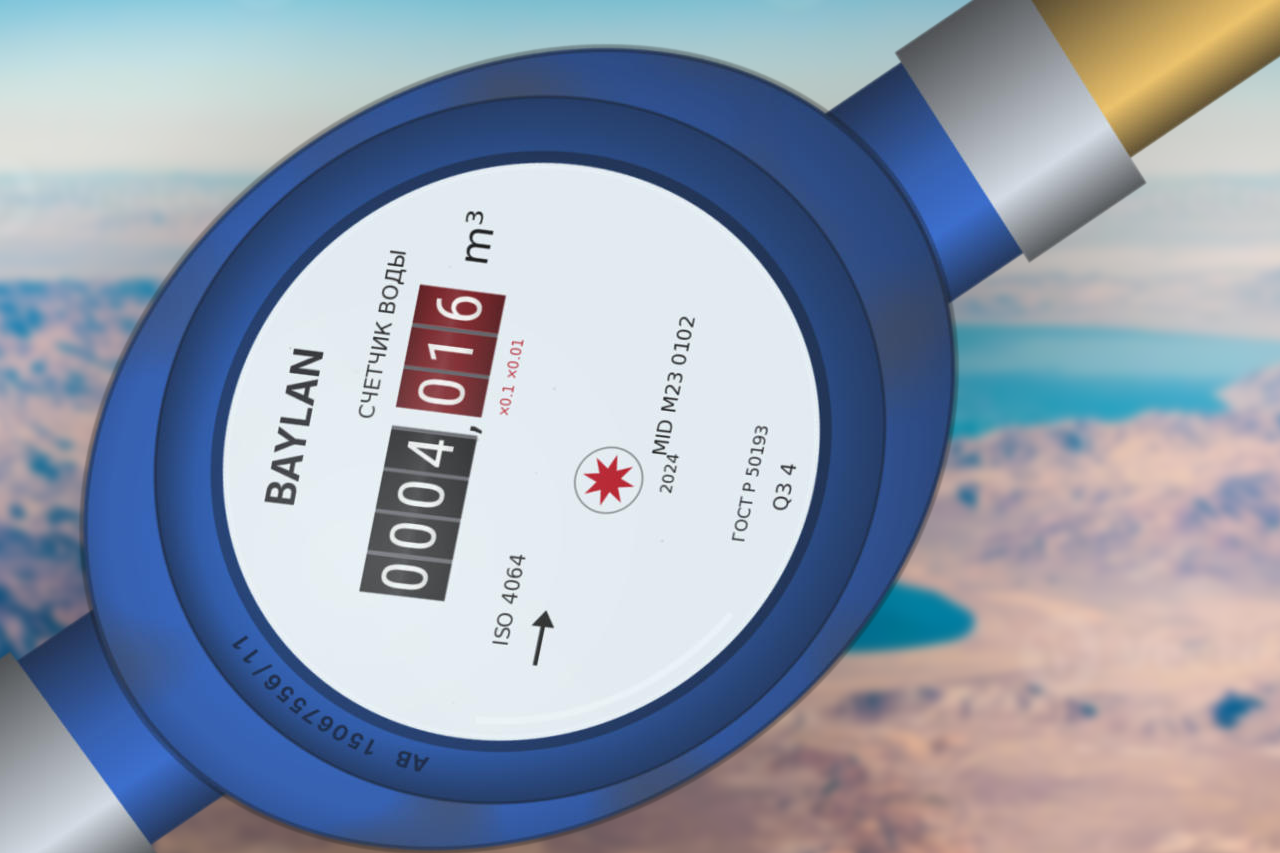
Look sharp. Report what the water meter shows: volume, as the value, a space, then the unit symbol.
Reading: 4.016 m³
